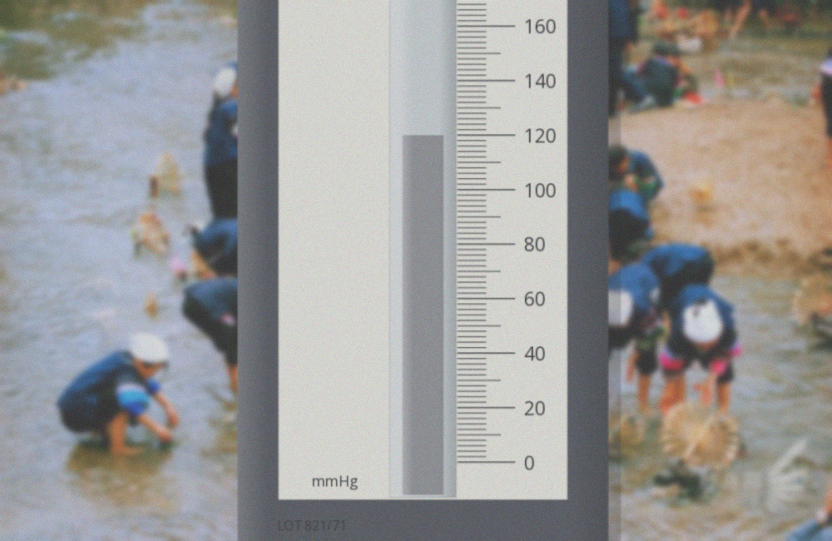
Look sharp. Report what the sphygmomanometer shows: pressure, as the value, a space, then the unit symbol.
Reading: 120 mmHg
